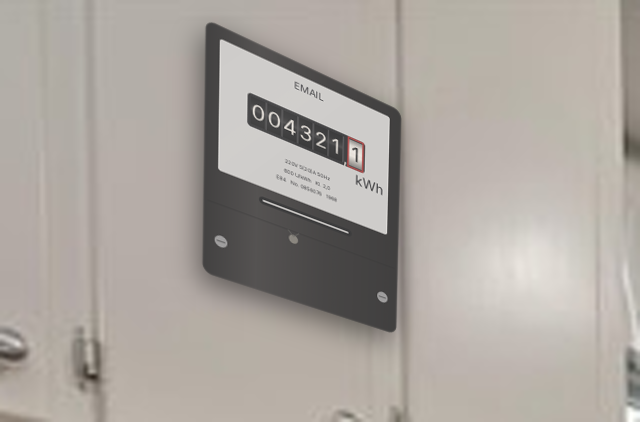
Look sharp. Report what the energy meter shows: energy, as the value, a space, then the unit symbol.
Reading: 4321.1 kWh
